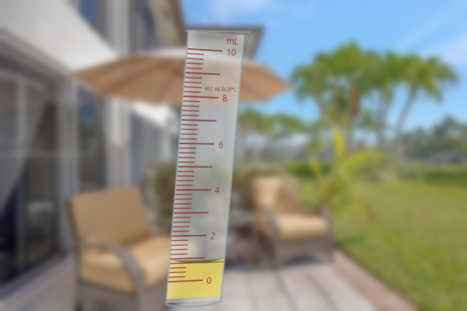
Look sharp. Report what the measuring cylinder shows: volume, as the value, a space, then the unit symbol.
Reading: 0.8 mL
